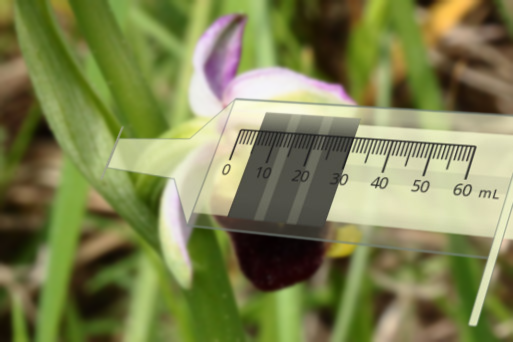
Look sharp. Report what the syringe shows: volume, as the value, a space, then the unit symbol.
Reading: 5 mL
